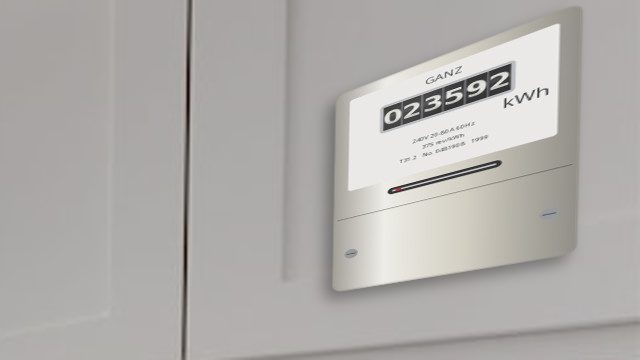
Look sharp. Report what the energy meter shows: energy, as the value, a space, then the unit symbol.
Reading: 23592 kWh
